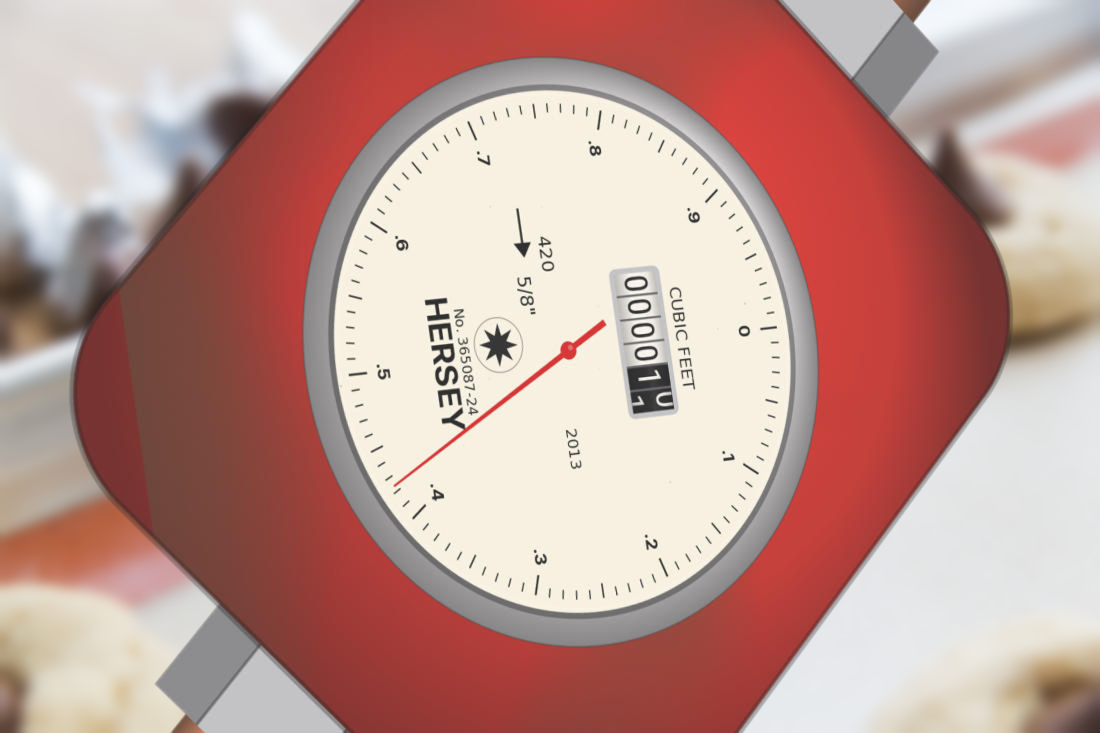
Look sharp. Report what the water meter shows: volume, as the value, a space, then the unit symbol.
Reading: 10.42 ft³
